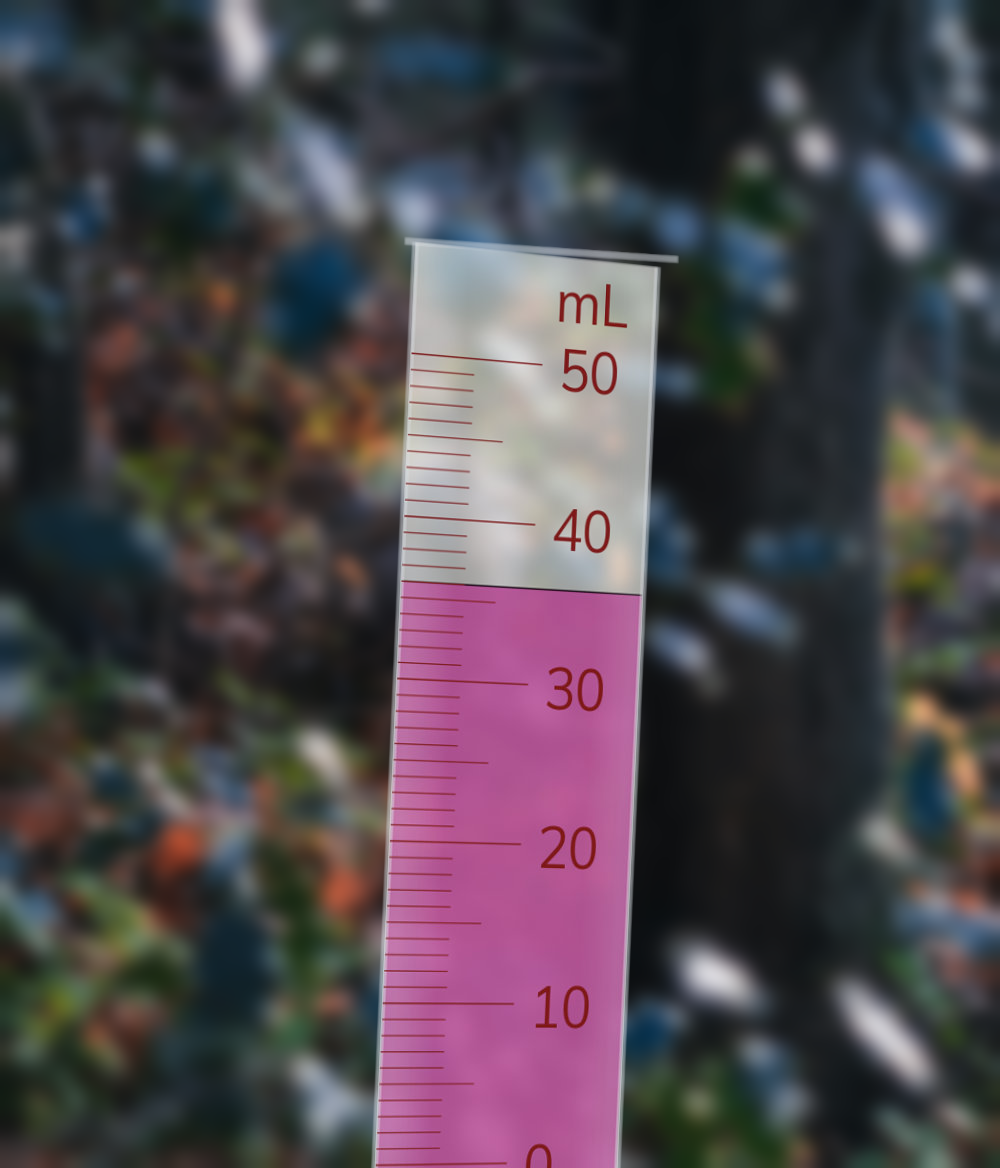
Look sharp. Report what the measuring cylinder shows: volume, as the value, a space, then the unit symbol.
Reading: 36 mL
